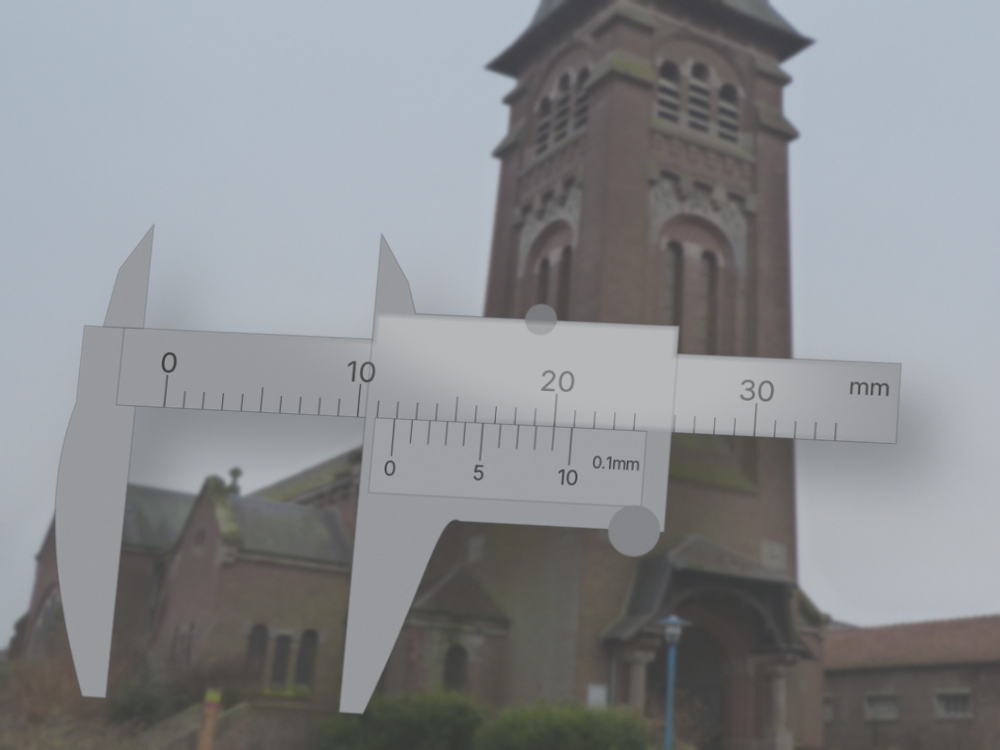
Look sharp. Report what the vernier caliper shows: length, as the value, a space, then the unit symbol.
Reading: 11.9 mm
